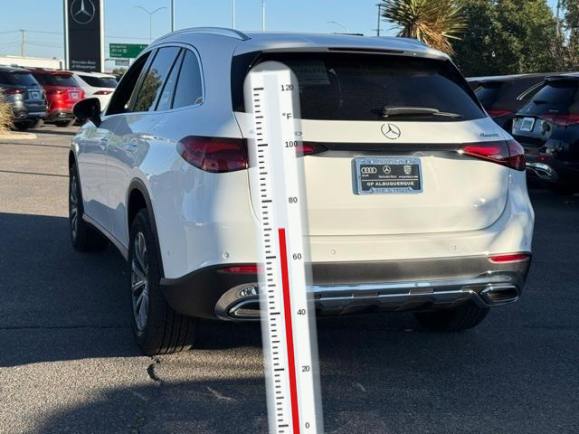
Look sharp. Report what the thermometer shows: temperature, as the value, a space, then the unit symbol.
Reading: 70 °F
